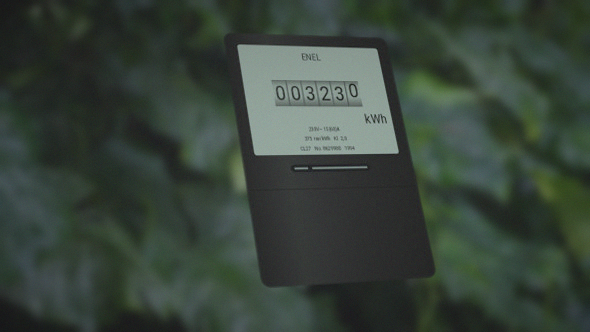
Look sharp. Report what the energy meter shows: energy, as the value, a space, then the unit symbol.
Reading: 3230 kWh
